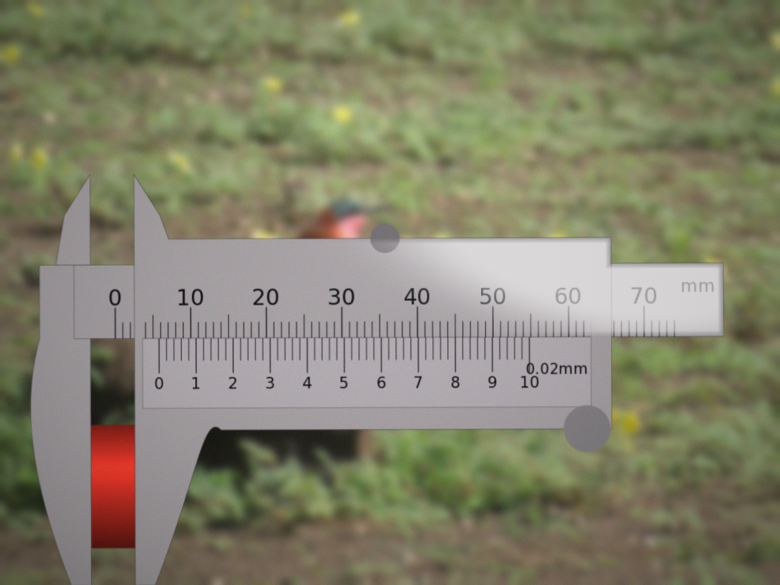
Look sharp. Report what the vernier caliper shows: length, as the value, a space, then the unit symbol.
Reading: 5.8 mm
